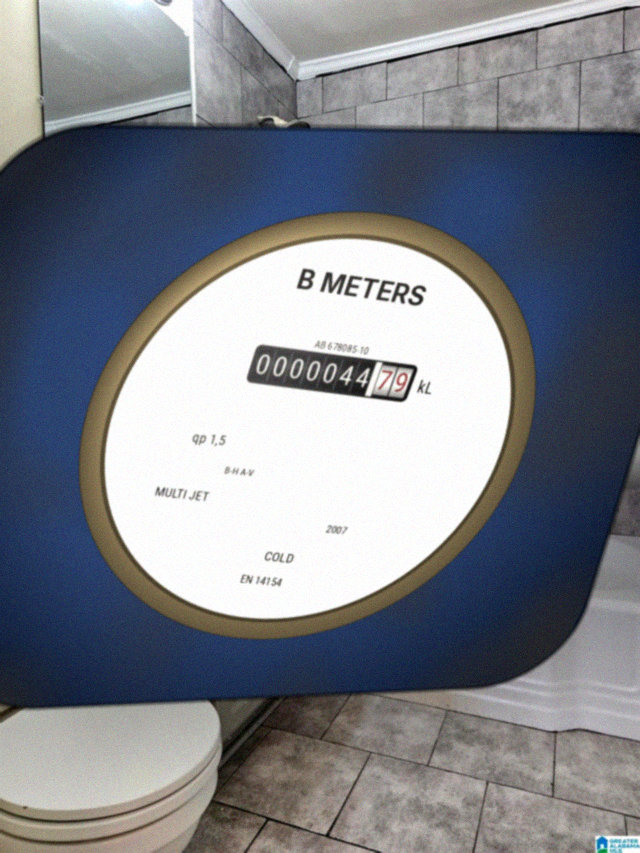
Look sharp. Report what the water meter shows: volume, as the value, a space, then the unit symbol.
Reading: 44.79 kL
